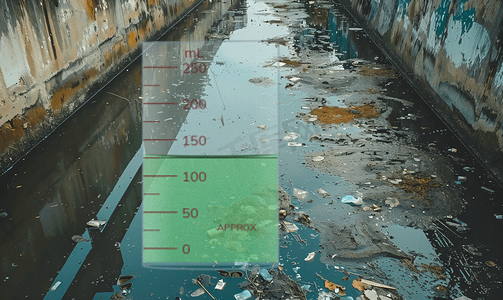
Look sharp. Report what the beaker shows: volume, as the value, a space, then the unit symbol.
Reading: 125 mL
